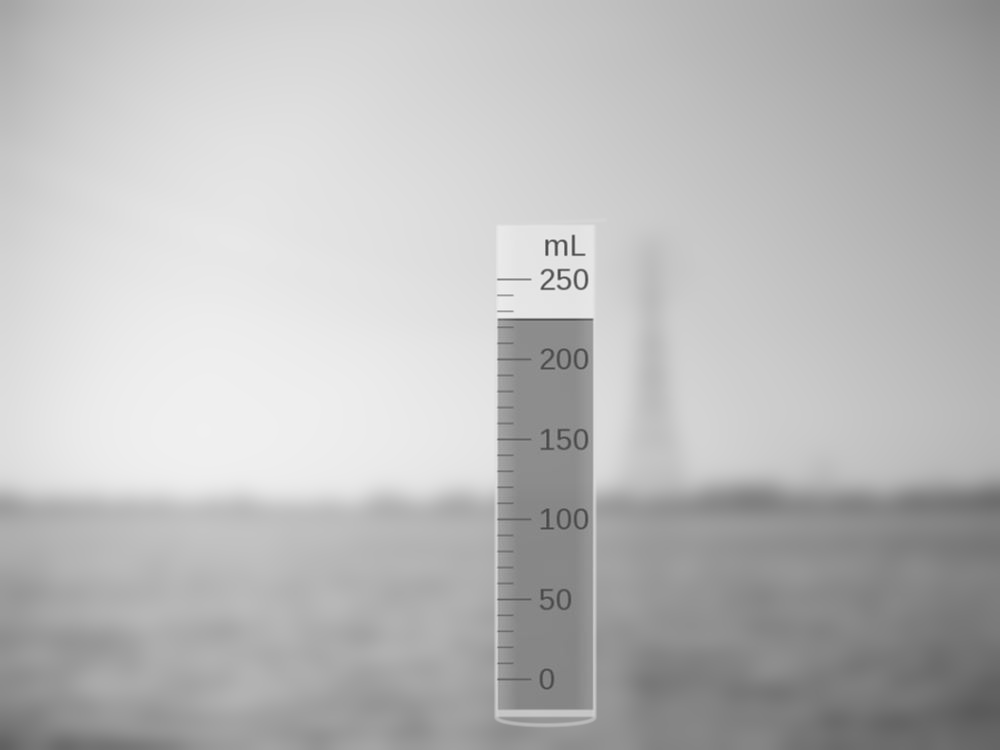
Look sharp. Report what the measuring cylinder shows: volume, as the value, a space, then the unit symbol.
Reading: 225 mL
